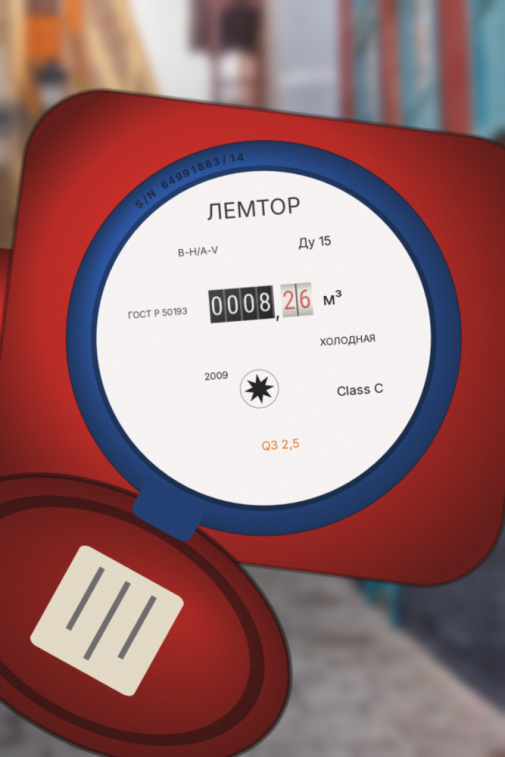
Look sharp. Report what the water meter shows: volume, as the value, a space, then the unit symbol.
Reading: 8.26 m³
